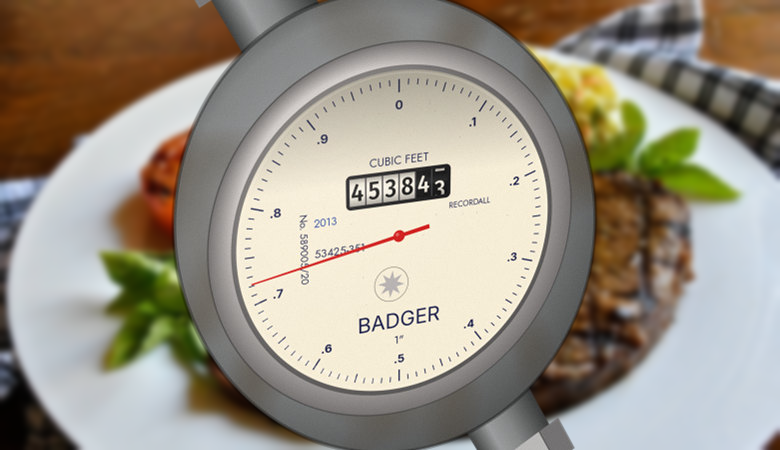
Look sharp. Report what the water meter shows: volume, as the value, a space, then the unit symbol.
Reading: 453842.72 ft³
